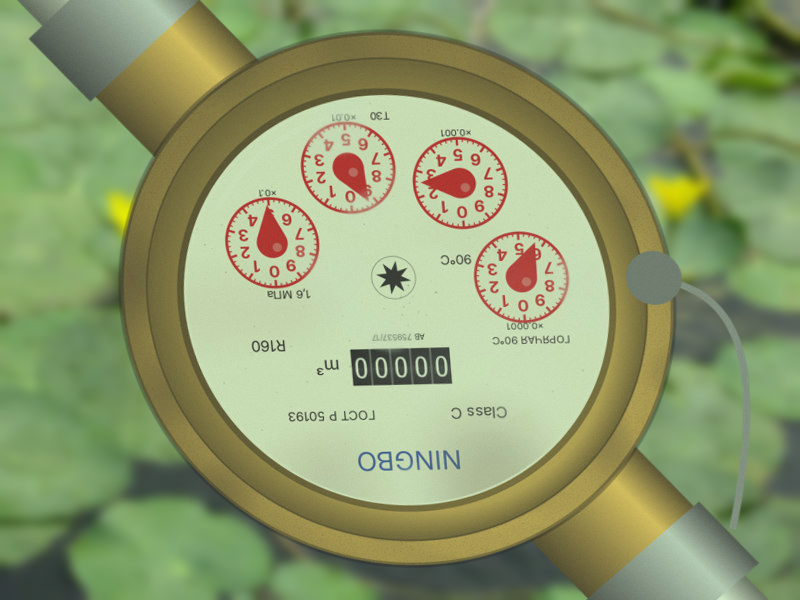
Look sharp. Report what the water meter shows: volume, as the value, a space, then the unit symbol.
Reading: 0.4925 m³
